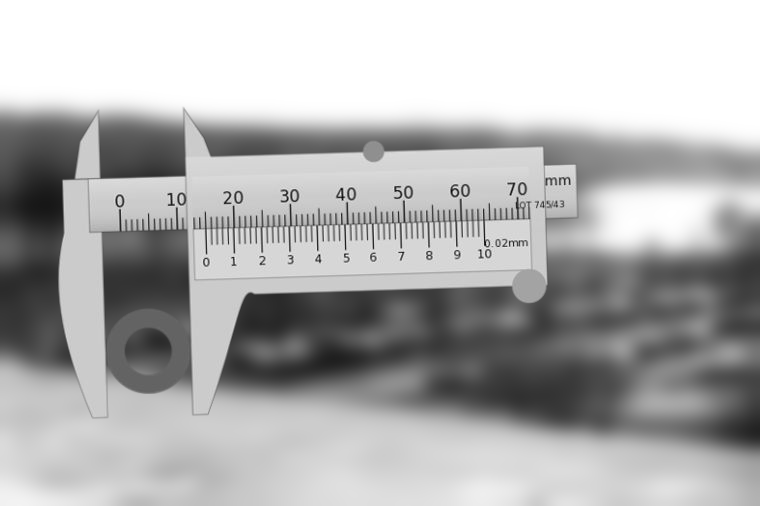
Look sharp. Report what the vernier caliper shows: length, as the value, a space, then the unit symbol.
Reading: 15.0 mm
